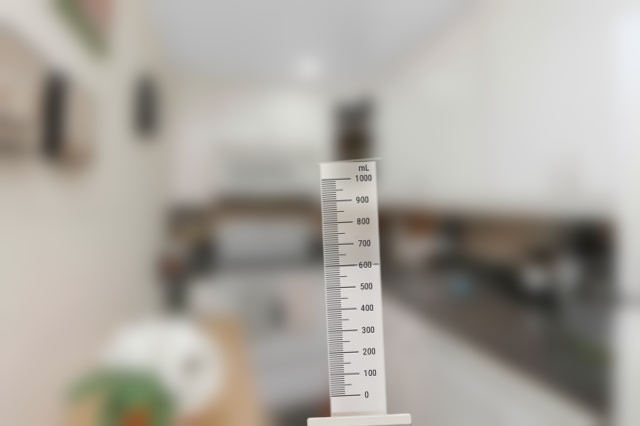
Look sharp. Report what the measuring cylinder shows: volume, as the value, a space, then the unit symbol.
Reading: 600 mL
